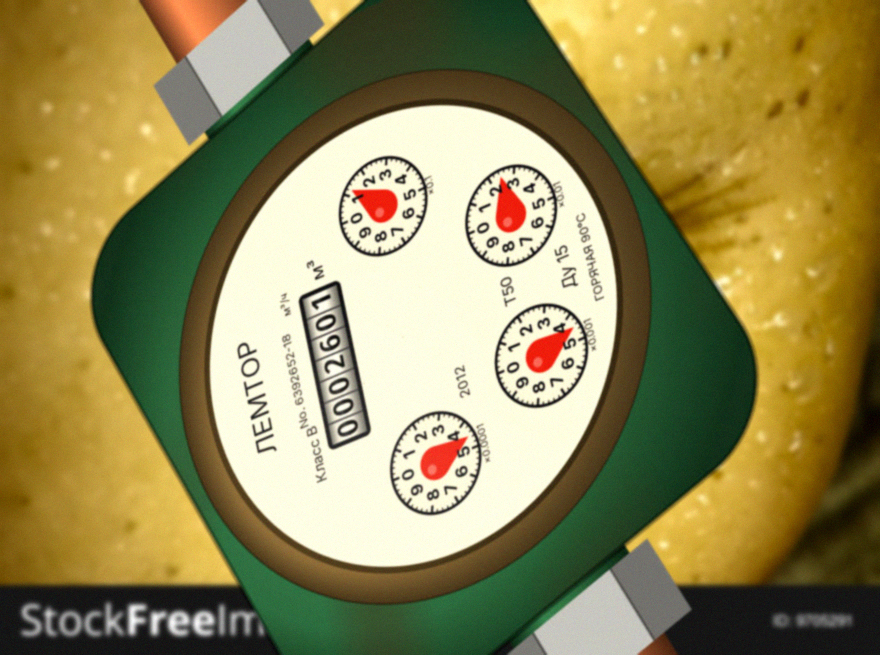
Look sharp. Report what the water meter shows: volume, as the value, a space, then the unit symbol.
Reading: 2601.1244 m³
